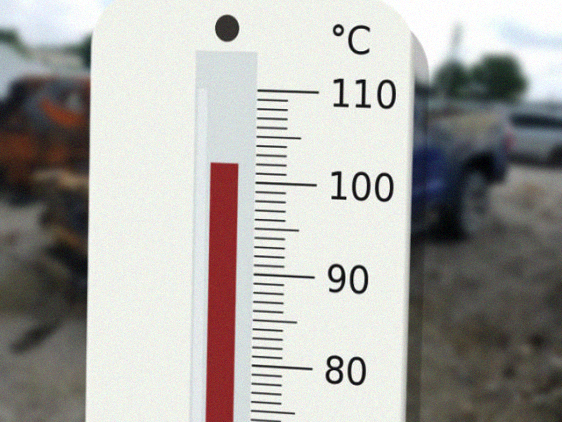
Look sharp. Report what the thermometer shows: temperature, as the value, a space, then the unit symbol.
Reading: 102 °C
